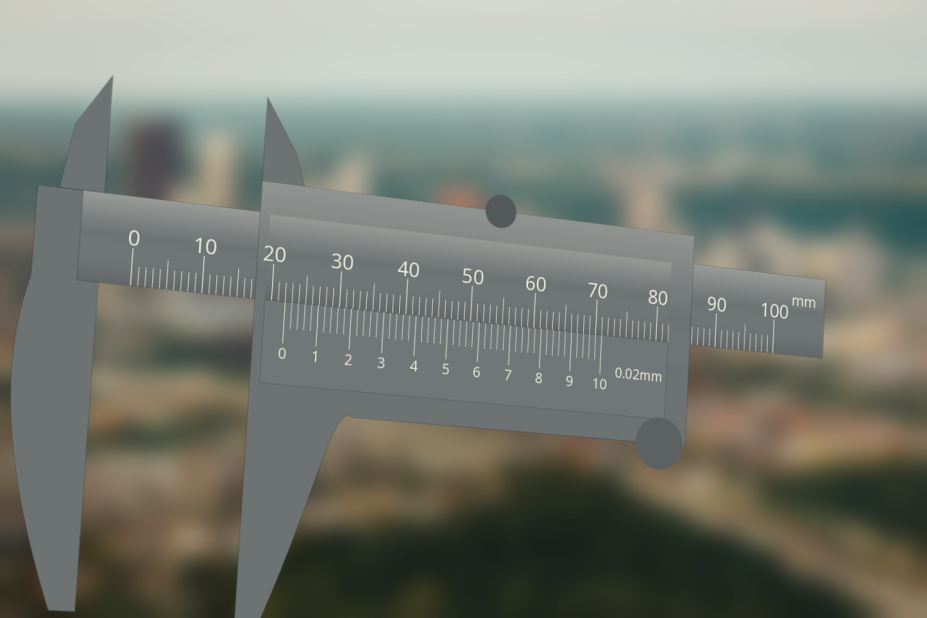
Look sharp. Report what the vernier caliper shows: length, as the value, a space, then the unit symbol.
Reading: 22.0 mm
